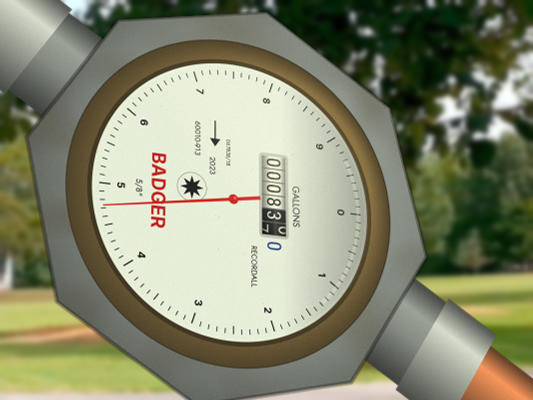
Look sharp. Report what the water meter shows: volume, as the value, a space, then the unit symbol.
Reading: 8364.7 gal
